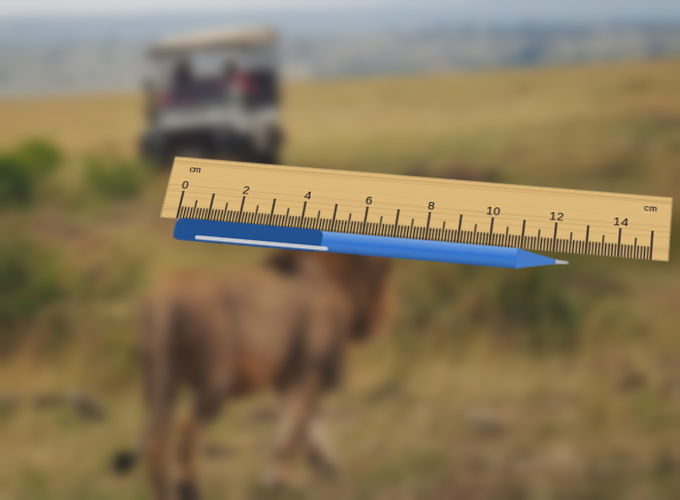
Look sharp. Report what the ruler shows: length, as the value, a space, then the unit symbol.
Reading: 12.5 cm
